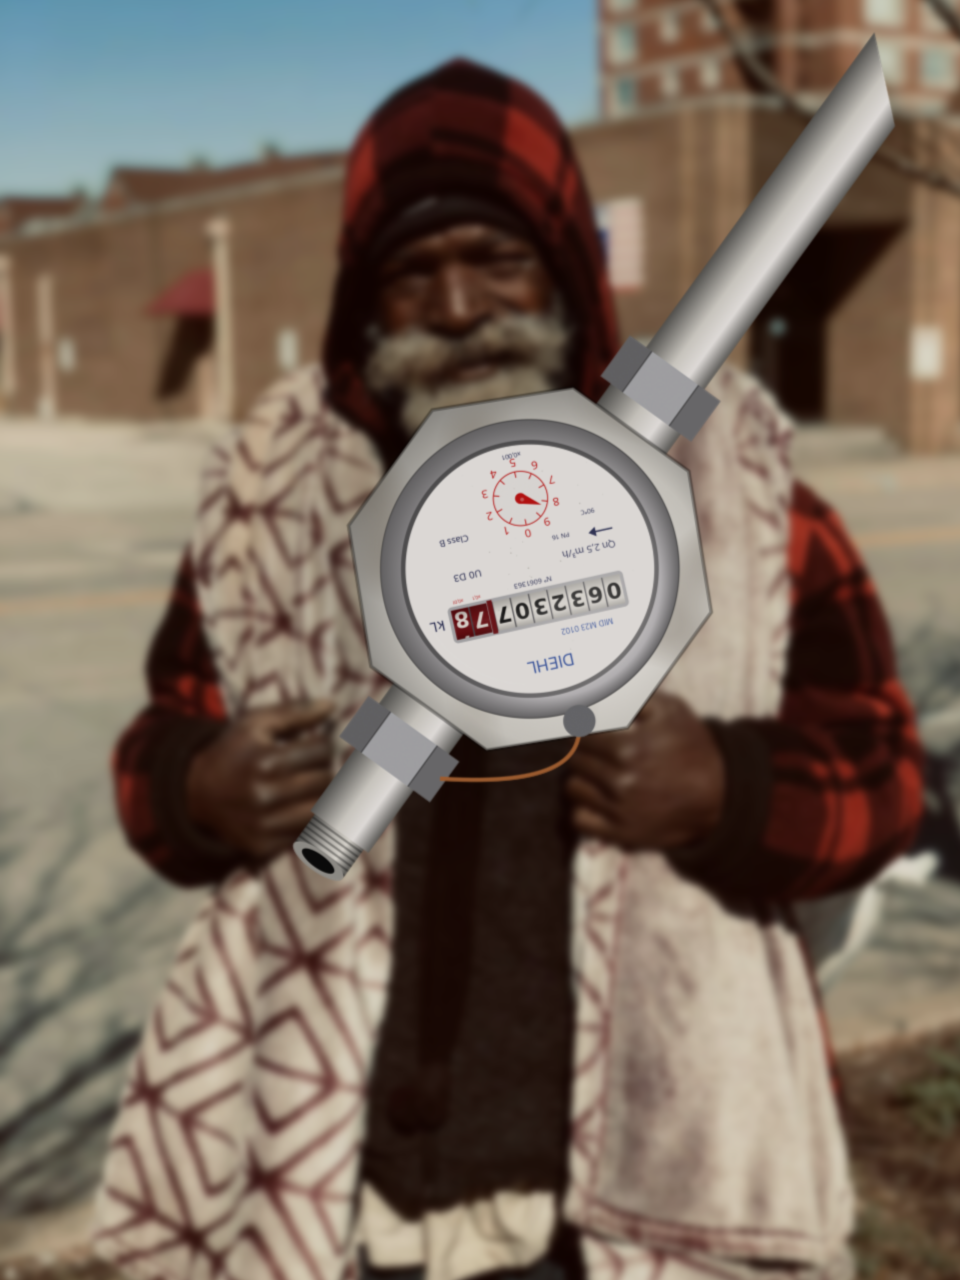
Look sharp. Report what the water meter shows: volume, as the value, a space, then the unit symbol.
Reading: 632307.778 kL
